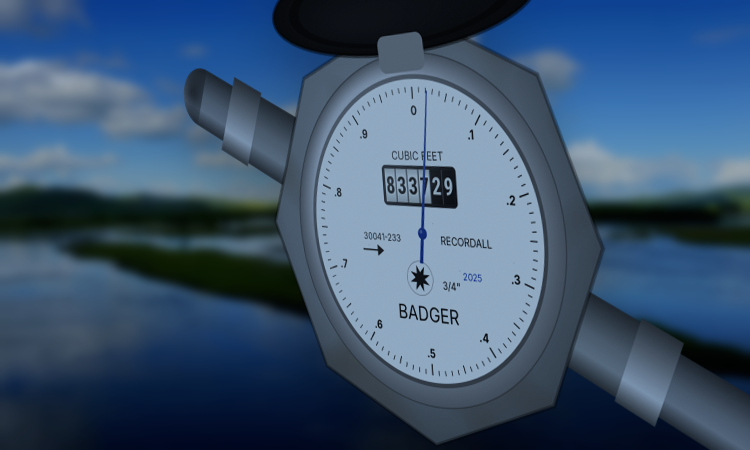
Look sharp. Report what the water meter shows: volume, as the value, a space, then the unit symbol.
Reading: 833729.02 ft³
